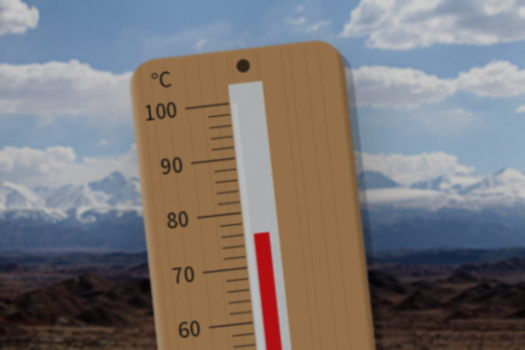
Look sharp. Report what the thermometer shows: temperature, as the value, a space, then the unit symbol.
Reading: 76 °C
